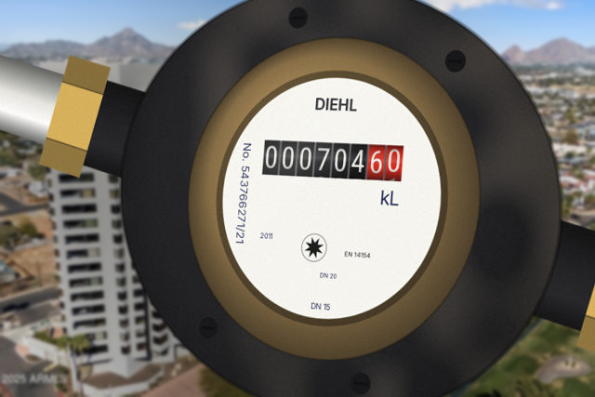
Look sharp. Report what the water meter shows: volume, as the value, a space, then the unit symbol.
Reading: 704.60 kL
